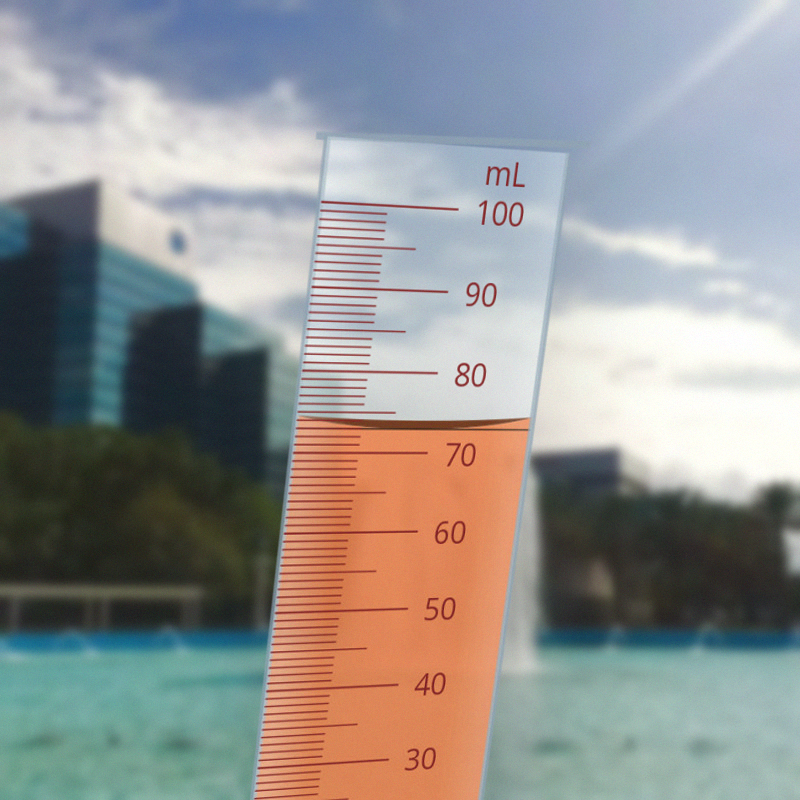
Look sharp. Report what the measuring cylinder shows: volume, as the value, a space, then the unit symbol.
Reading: 73 mL
